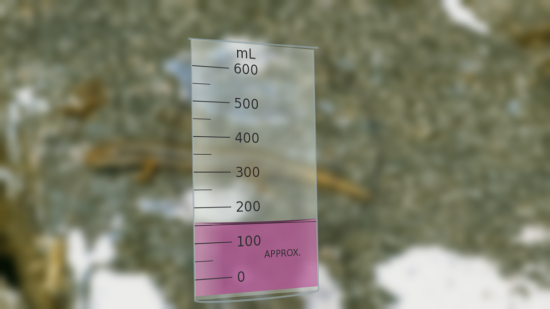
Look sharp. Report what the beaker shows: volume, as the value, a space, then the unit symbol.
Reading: 150 mL
